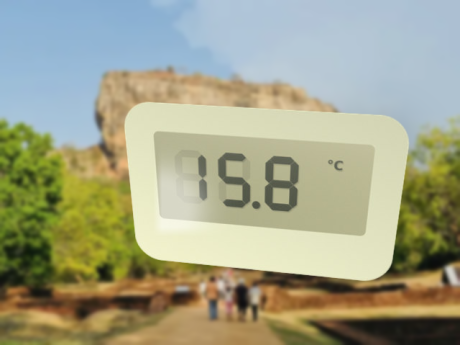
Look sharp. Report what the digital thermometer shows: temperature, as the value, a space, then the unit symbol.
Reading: 15.8 °C
